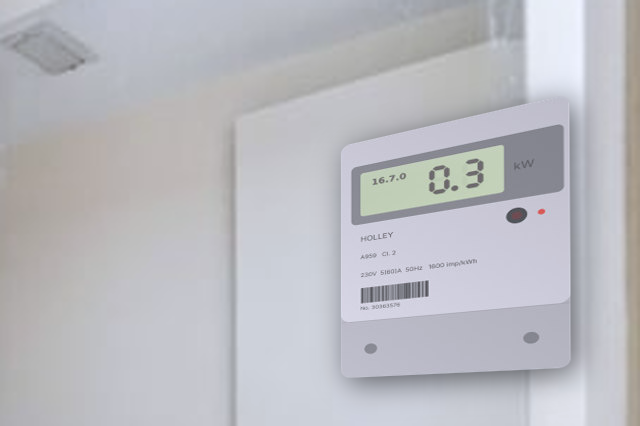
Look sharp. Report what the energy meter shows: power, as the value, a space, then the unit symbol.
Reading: 0.3 kW
